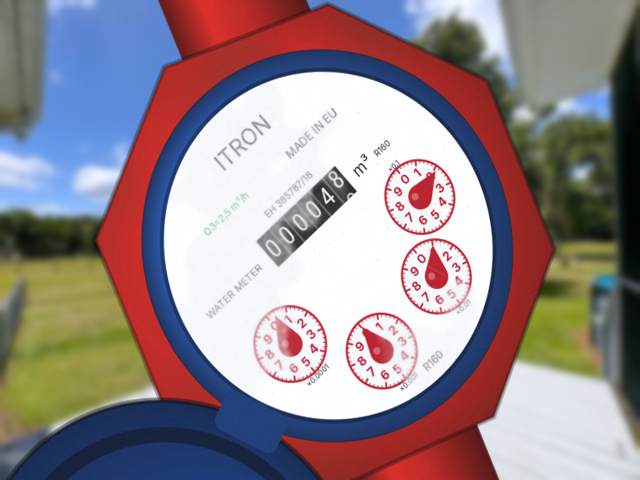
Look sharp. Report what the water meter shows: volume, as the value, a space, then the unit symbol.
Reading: 48.2100 m³
